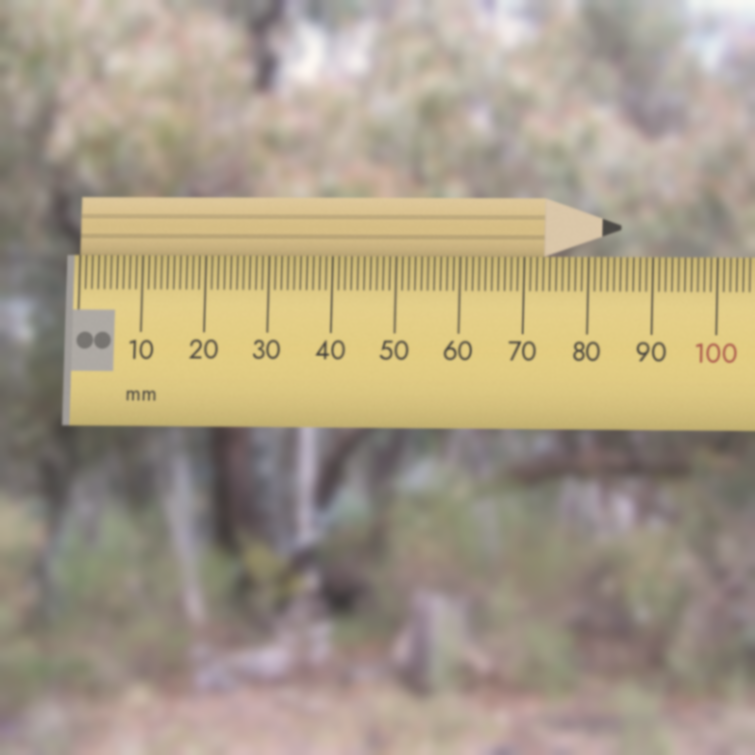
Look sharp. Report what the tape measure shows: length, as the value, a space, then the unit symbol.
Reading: 85 mm
